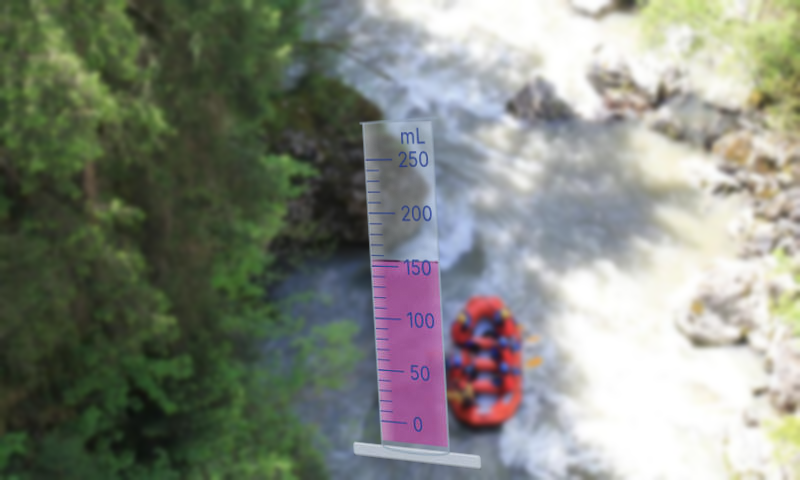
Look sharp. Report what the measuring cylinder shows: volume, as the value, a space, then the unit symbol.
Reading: 155 mL
